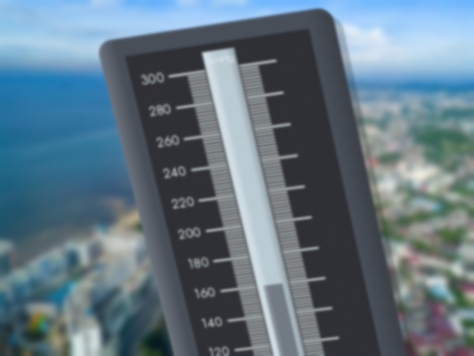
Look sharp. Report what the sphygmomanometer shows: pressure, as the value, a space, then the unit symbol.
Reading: 160 mmHg
